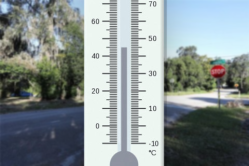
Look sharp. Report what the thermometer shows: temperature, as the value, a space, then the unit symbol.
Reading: 45 °C
